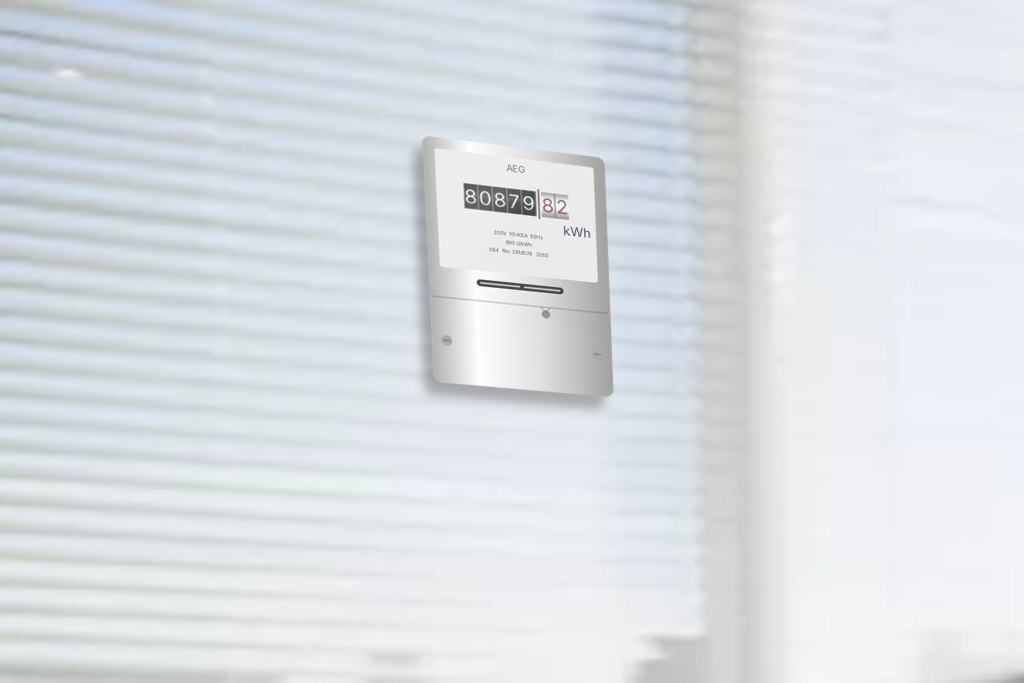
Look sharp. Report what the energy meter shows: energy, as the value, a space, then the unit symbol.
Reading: 80879.82 kWh
